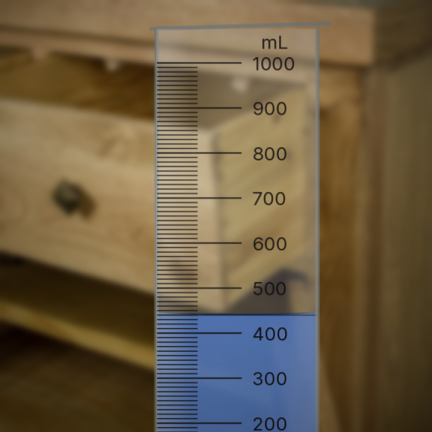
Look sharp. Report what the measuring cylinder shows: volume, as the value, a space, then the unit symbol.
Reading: 440 mL
